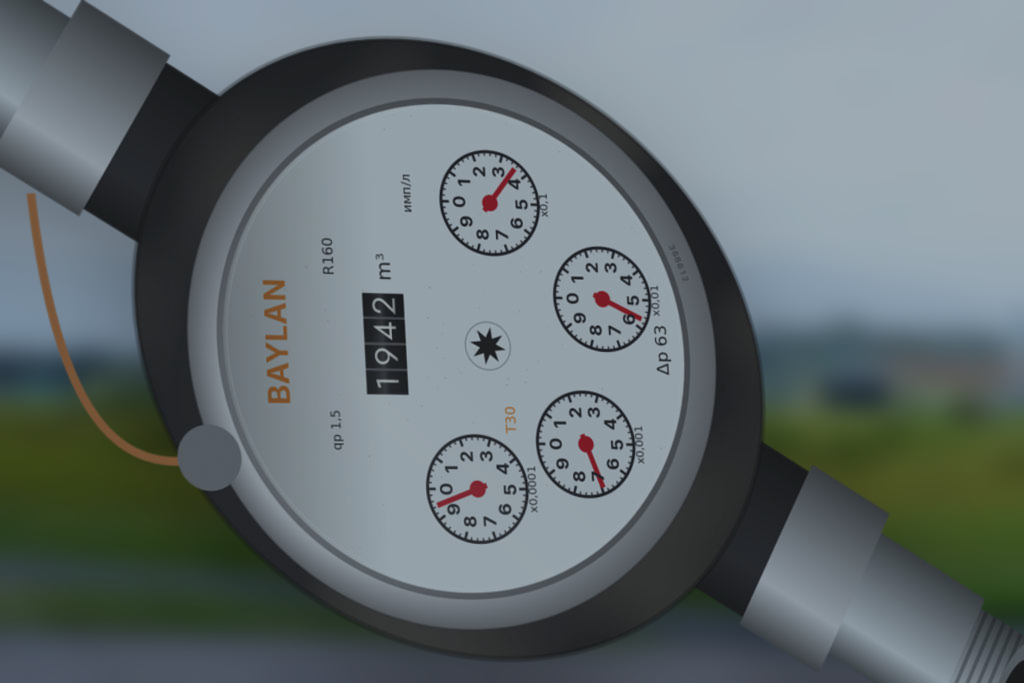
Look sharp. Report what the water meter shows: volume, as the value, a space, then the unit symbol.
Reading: 1942.3569 m³
